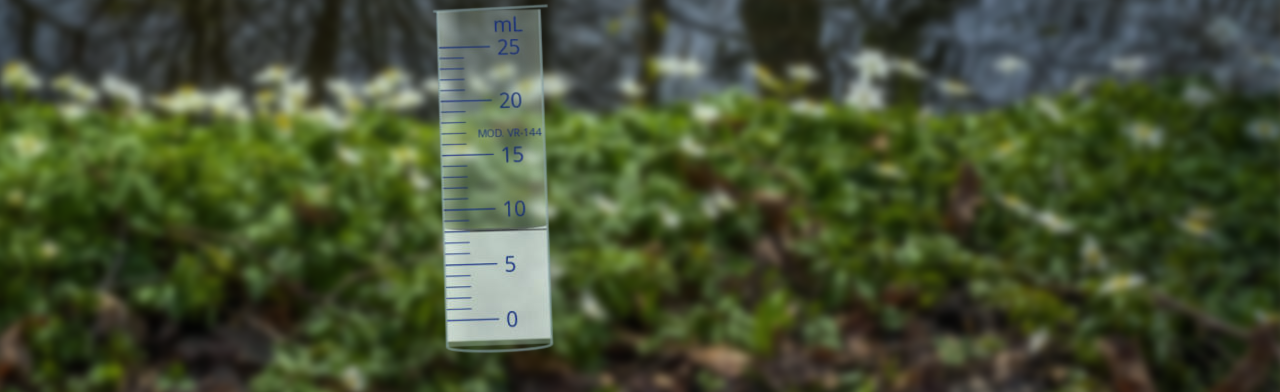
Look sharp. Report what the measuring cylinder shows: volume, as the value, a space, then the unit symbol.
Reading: 8 mL
